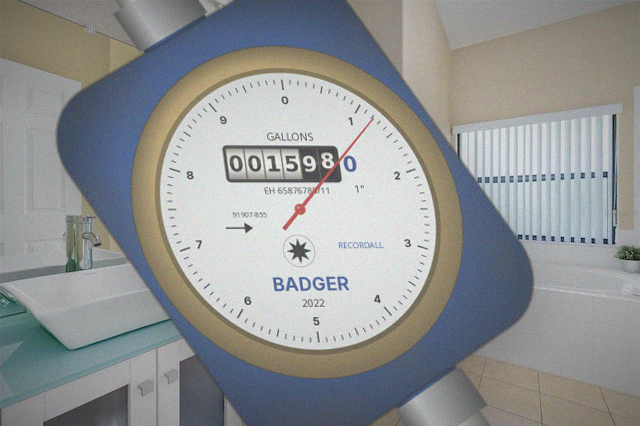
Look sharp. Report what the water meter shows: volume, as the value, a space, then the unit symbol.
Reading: 15981.2 gal
